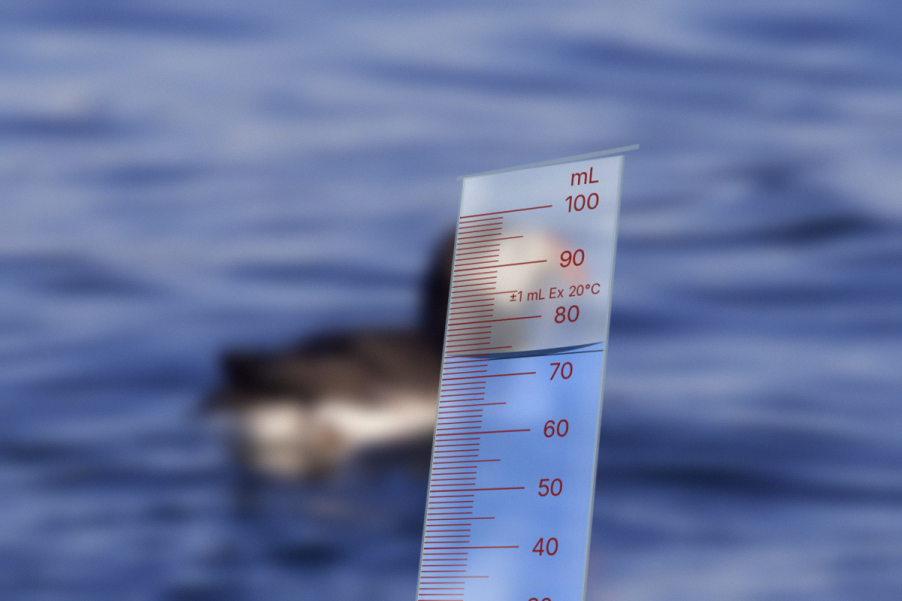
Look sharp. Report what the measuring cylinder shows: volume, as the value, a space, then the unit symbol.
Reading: 73 mL
